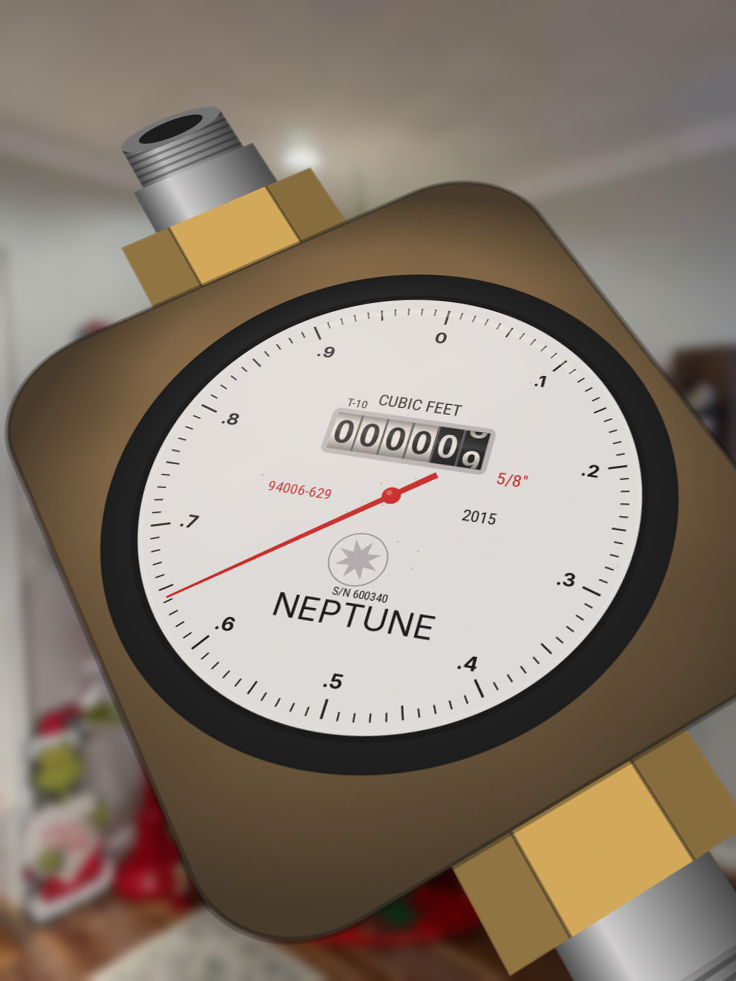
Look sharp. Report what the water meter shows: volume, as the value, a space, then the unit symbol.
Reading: 8.64 ft³
